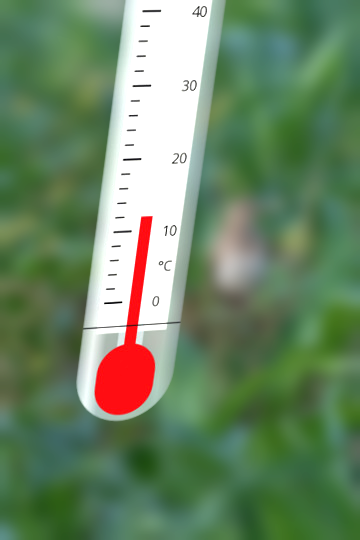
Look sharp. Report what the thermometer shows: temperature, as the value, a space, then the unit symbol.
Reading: 12 °C
